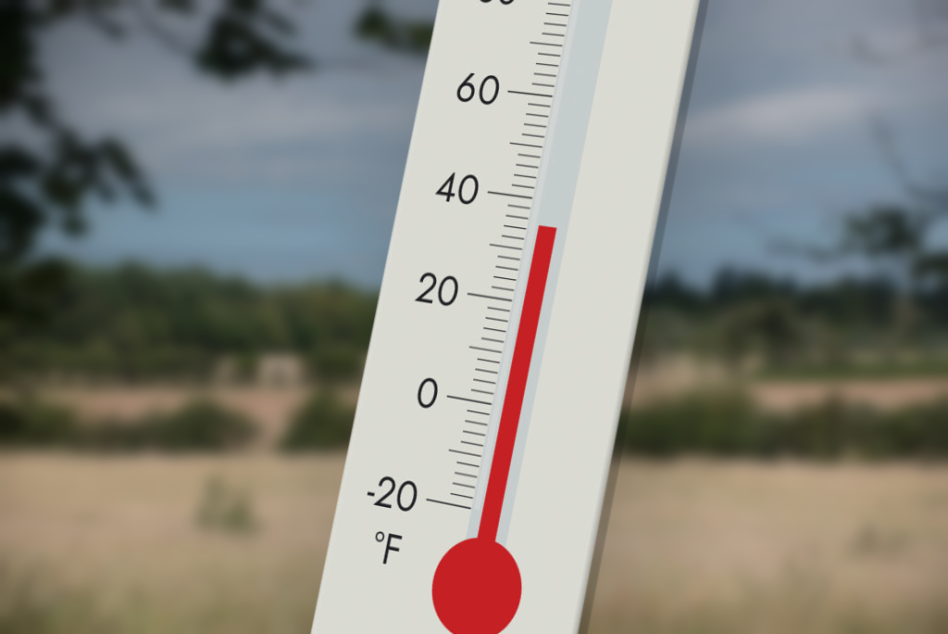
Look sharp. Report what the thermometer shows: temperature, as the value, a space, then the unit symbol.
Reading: 35 °F
